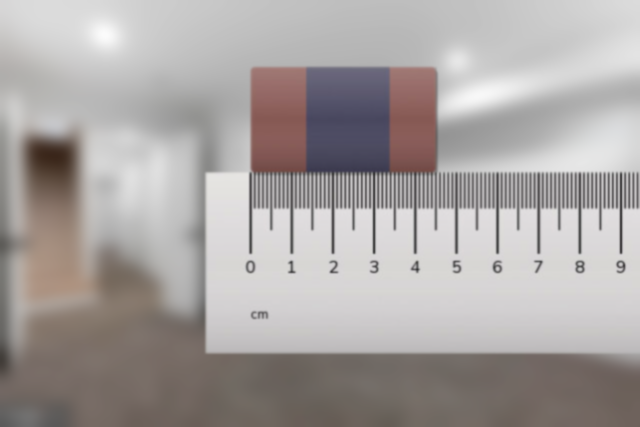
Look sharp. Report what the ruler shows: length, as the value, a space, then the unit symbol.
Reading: 4.5 cm
